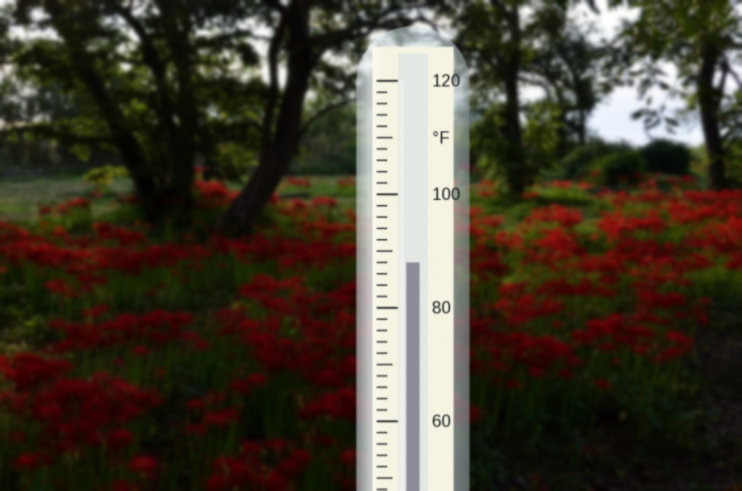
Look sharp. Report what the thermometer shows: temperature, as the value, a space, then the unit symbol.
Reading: 88 °F
